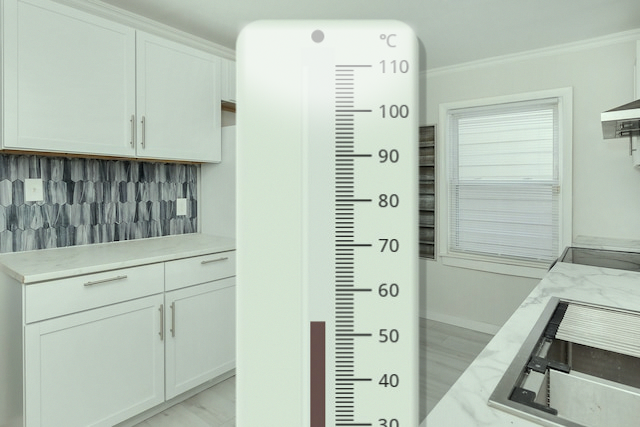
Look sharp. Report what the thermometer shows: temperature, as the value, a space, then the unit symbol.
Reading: 53 °C
